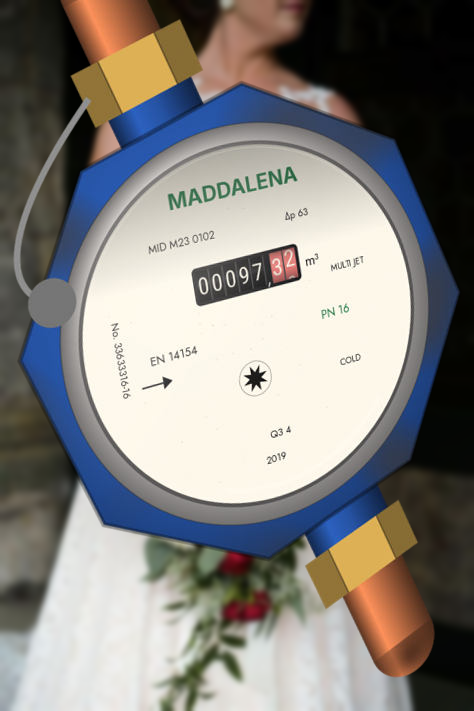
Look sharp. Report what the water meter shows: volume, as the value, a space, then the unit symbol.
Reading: 97.32 m³
